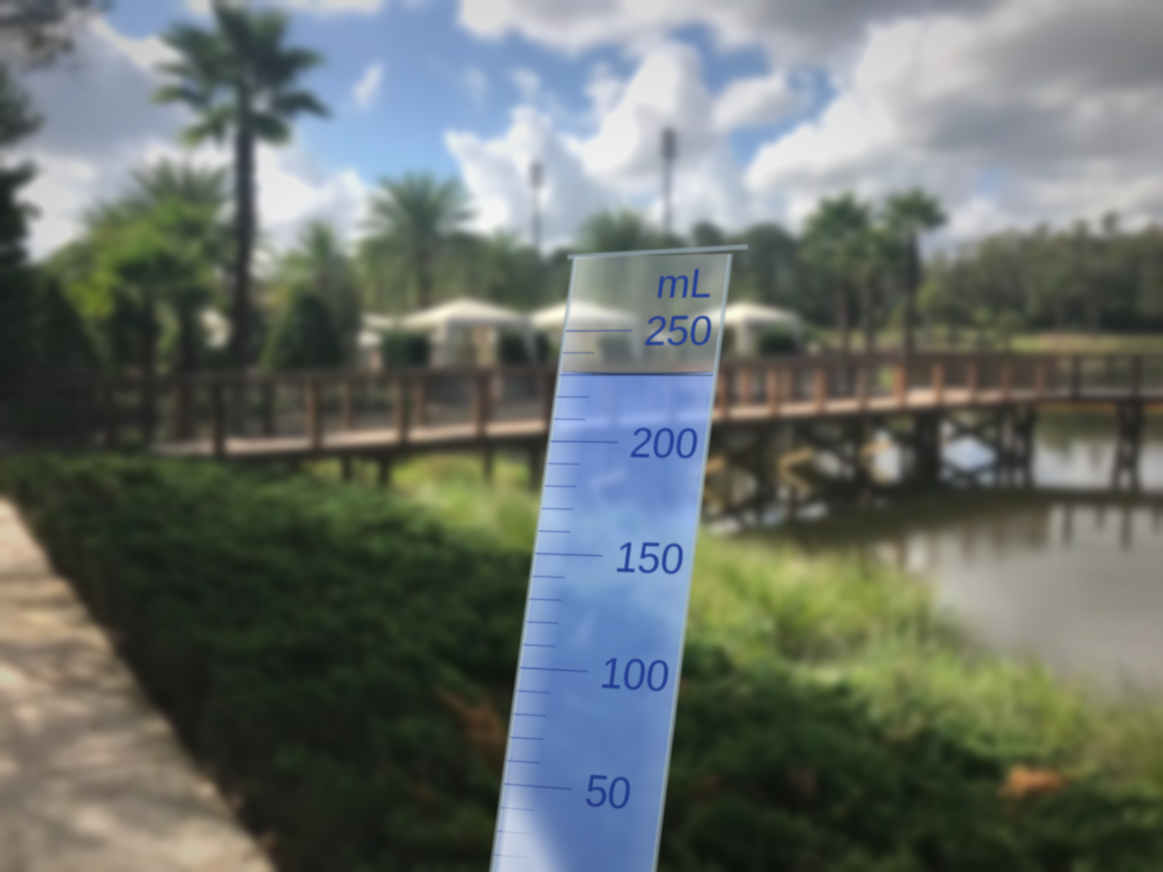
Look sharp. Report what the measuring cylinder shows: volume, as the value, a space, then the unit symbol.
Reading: 230 mL
